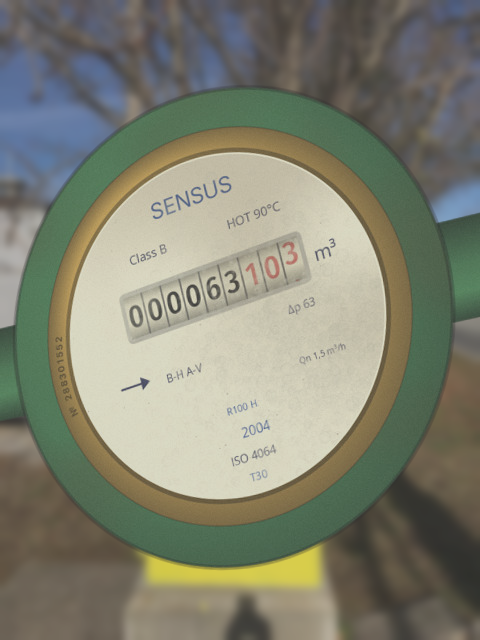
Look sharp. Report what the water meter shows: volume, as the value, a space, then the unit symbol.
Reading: 63.103 m³
